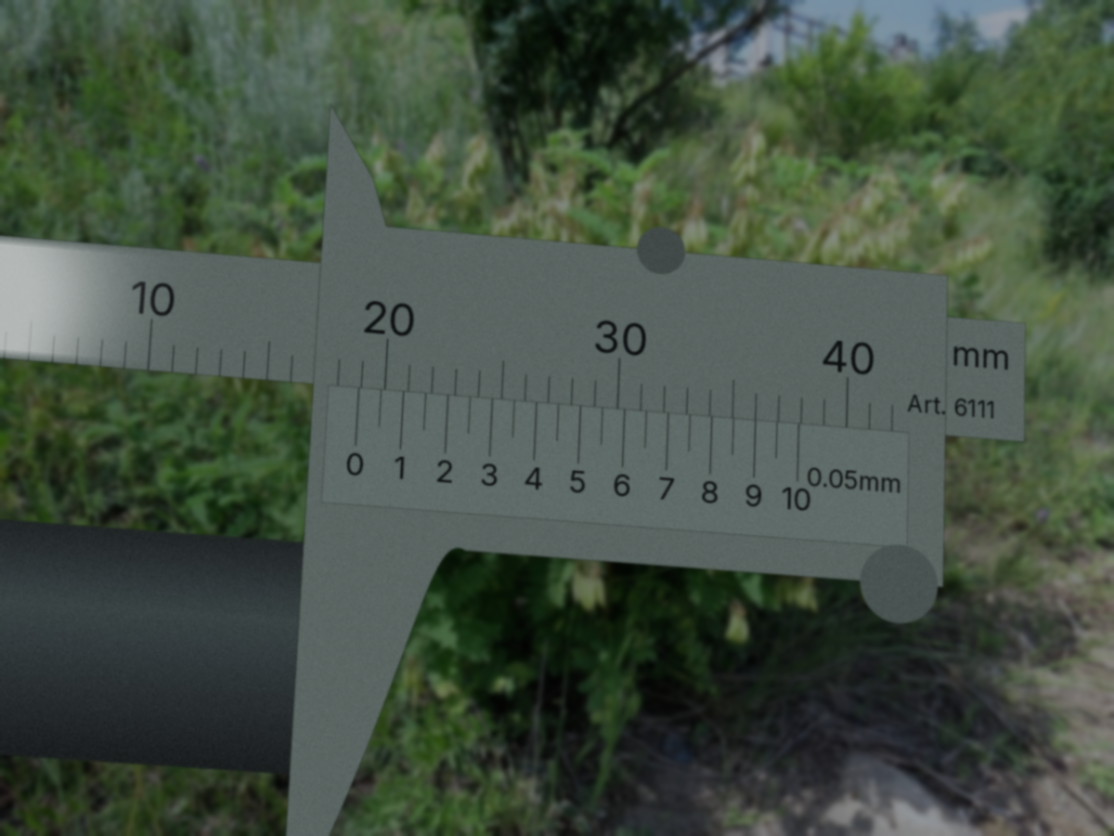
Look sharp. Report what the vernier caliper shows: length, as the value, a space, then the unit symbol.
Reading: 18.9 mm
